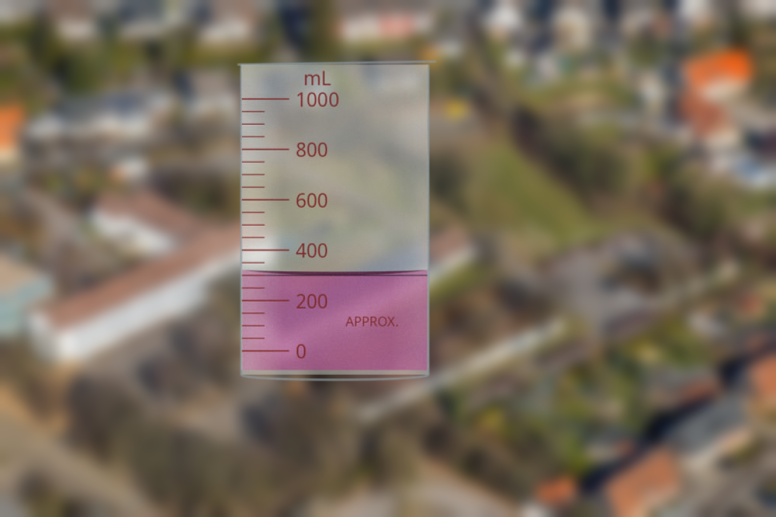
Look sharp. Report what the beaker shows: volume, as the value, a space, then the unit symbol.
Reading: 300 mL
